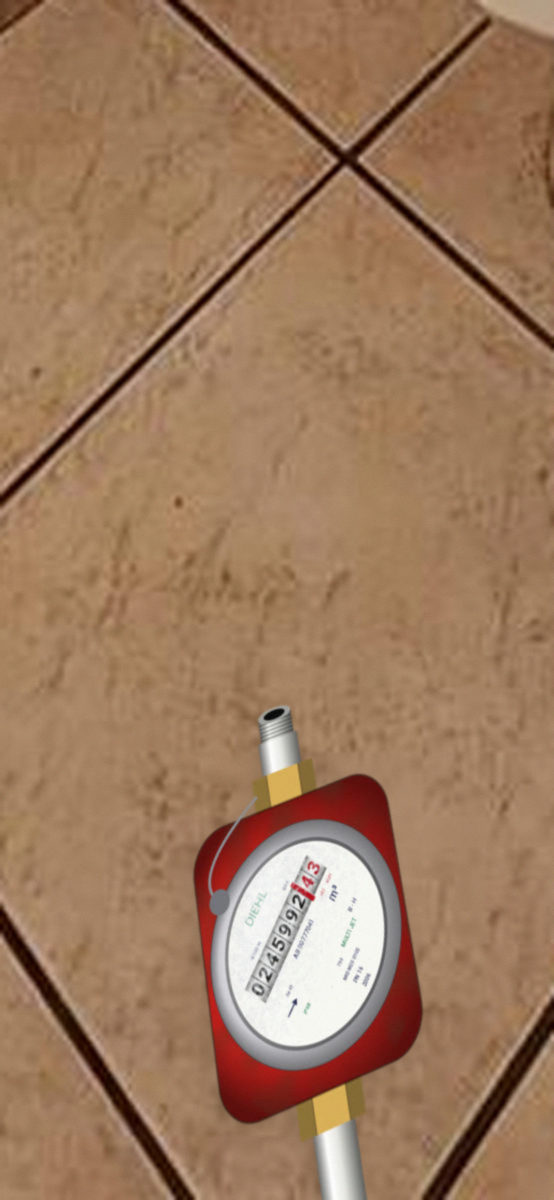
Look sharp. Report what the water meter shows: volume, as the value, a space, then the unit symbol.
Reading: 245992.43 m³
